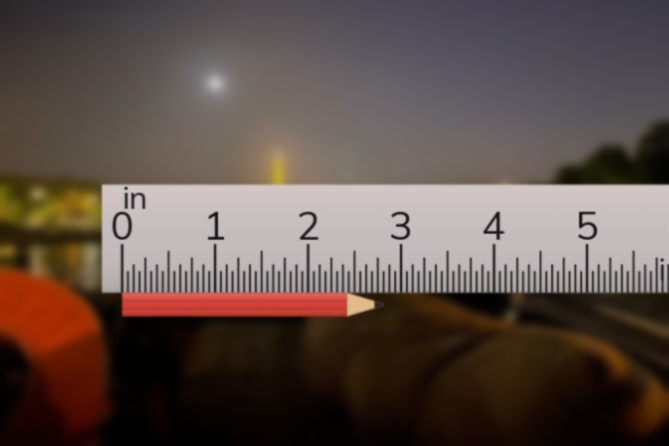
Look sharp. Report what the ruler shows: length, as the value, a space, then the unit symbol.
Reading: 2.8125 in
